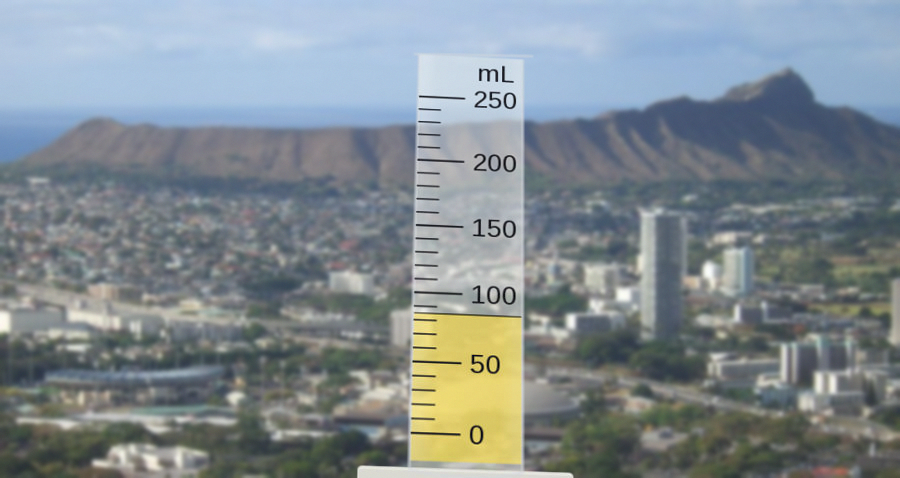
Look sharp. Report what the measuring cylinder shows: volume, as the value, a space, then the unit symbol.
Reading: 85 mL
